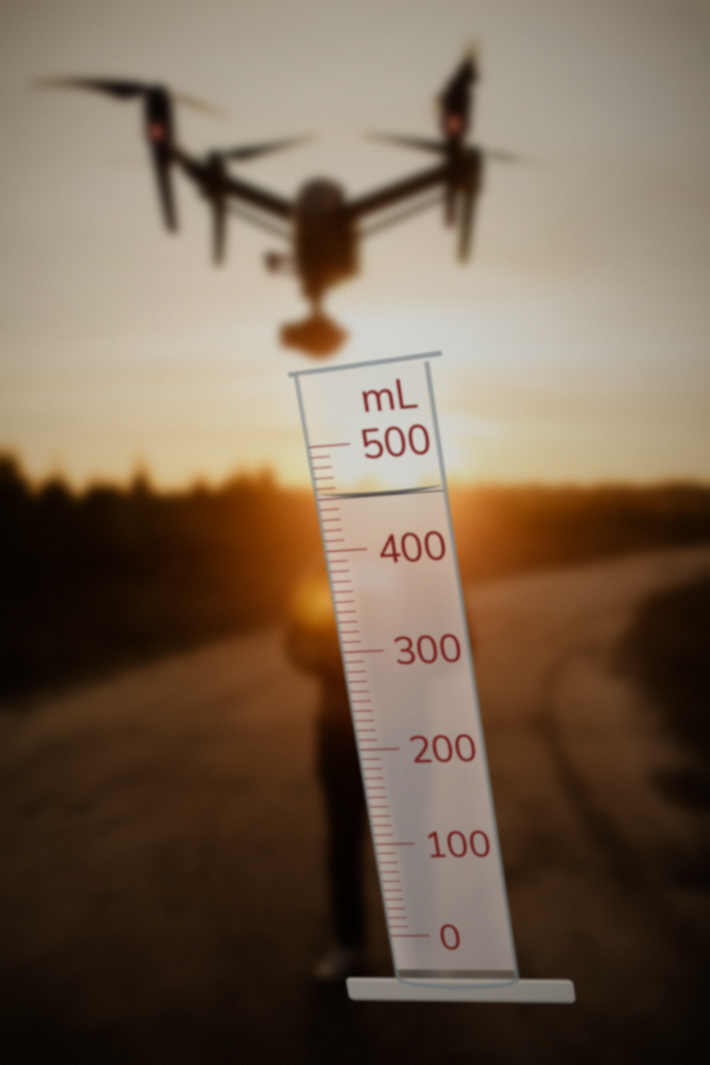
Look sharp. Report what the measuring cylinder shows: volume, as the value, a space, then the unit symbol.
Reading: 450 mL
